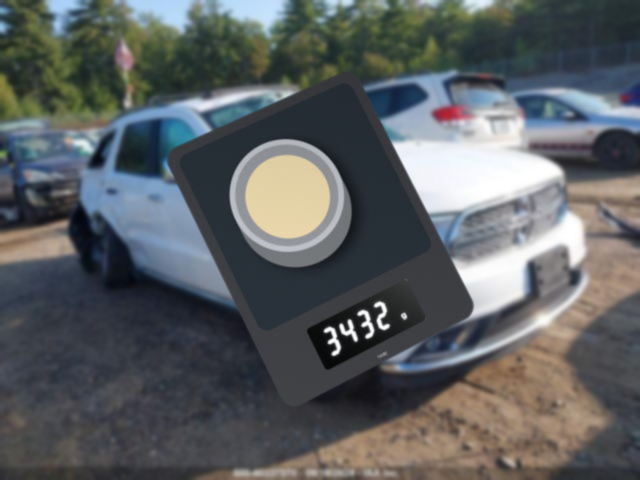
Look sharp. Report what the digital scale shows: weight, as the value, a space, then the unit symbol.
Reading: 3432 g
